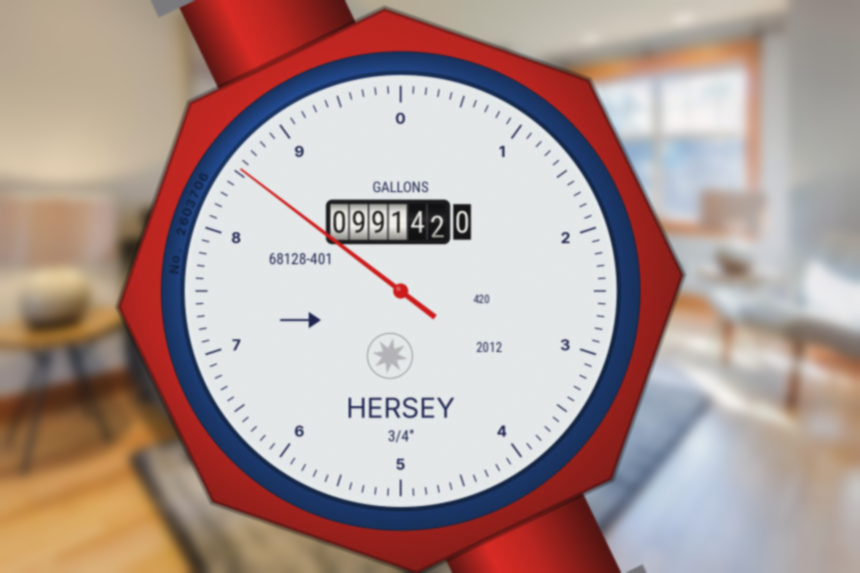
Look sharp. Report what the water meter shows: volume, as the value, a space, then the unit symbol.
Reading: 991418.5 gal
